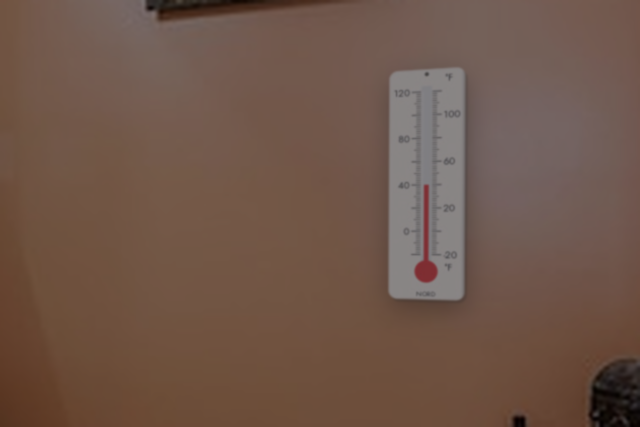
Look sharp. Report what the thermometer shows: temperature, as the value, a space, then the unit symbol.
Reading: 40 °F
